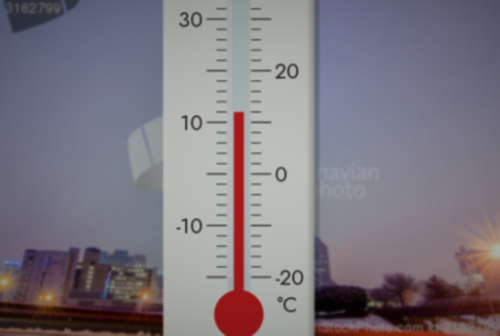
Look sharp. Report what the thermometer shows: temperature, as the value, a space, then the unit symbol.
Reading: 12 °C
